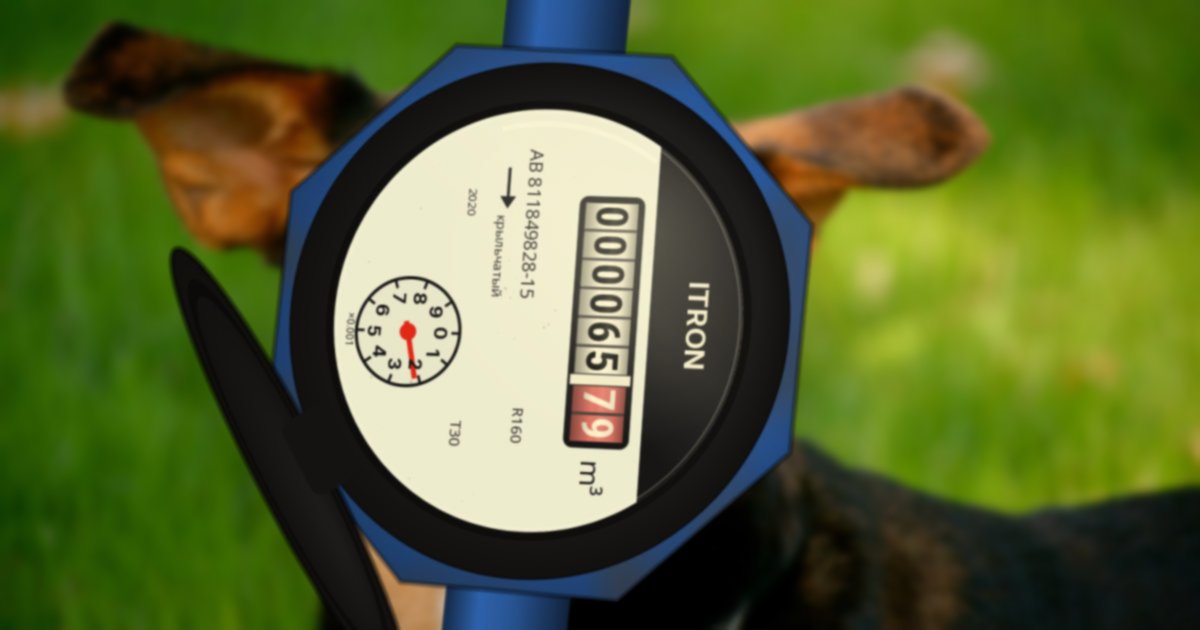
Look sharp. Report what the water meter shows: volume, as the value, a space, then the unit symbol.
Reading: 65.792 m³
